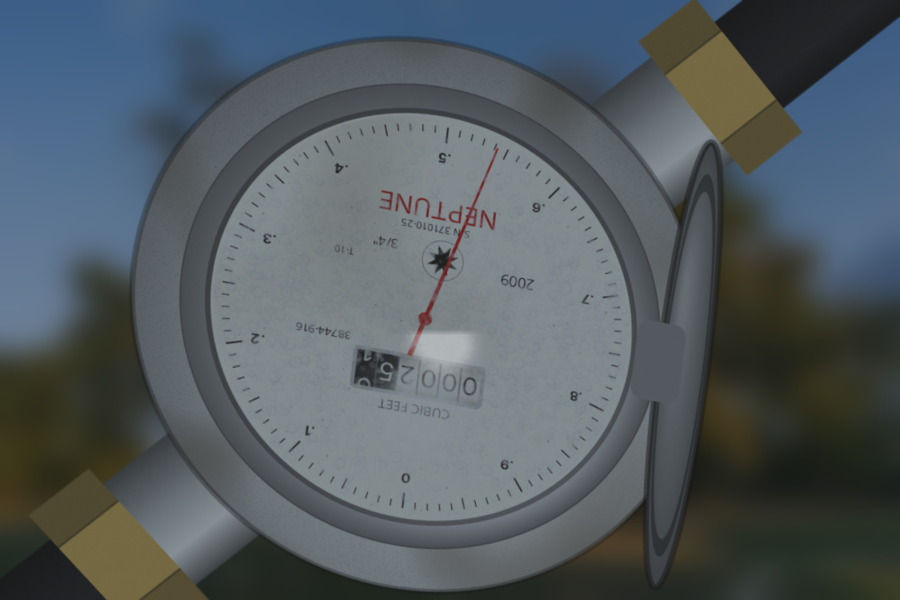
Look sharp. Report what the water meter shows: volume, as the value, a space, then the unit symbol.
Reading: 250.54 ft³
